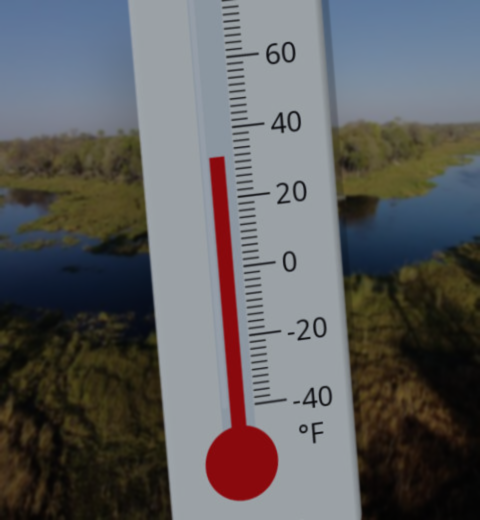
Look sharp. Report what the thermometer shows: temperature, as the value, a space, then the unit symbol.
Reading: 32 °F
